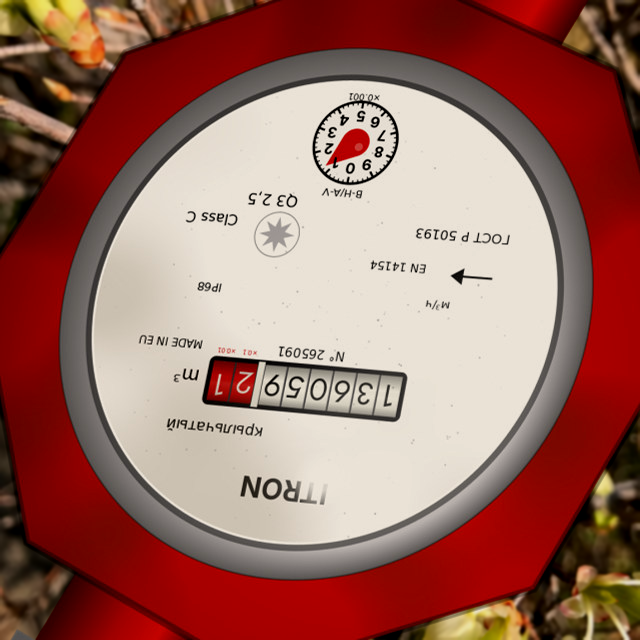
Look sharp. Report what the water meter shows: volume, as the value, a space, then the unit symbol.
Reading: 136059.211 m³
